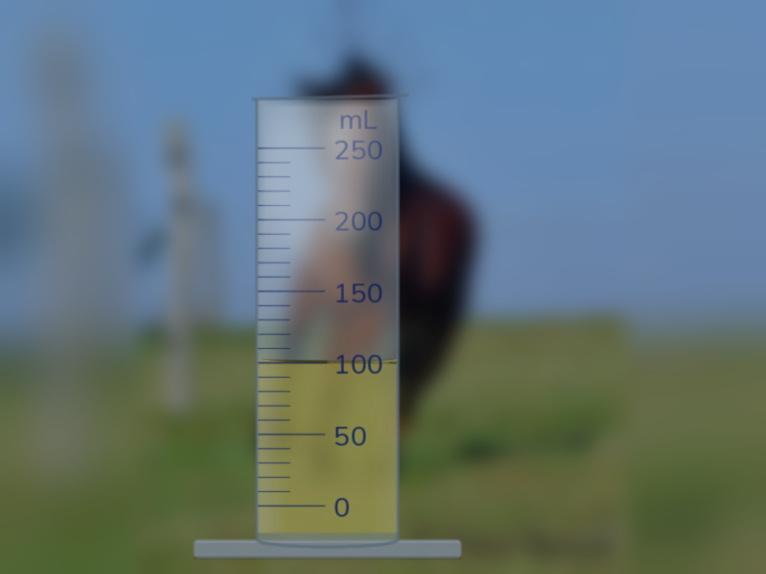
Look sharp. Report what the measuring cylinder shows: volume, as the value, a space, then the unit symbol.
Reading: 100 mL
